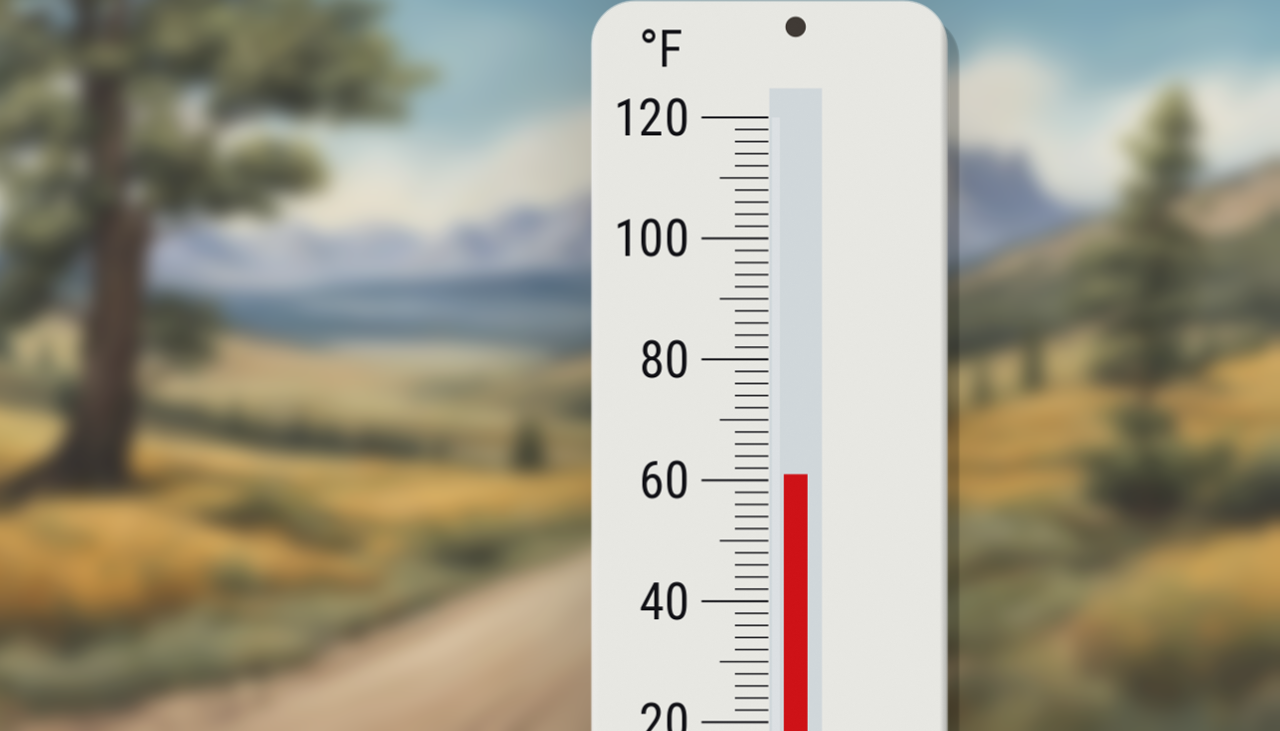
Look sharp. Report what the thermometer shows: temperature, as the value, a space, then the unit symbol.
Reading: 61 °F
